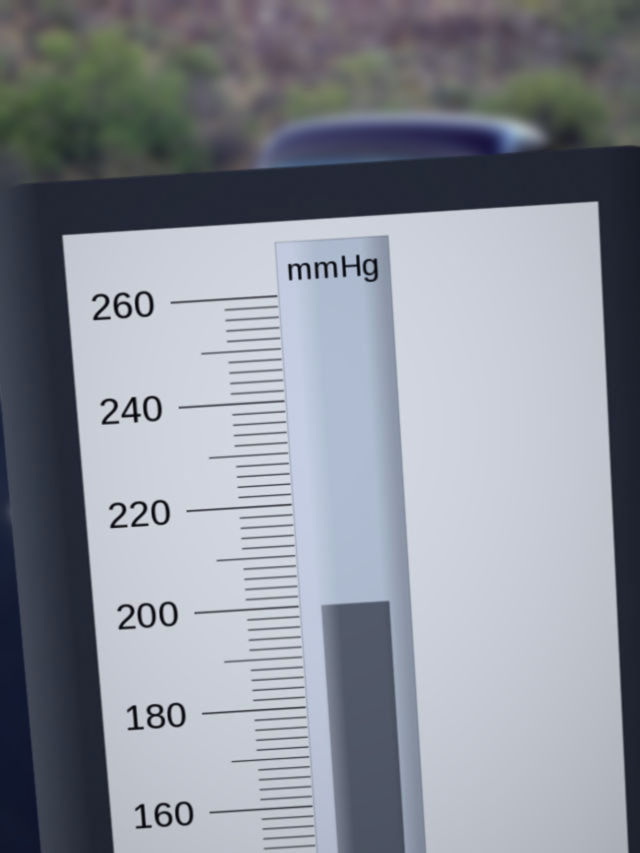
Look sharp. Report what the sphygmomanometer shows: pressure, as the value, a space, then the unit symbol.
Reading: 200 mmHg
